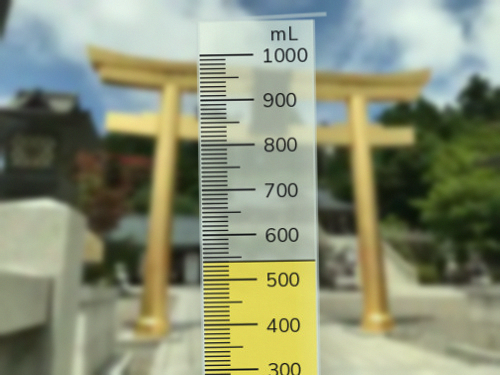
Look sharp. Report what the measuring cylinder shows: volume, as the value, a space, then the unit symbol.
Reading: 540 mL
